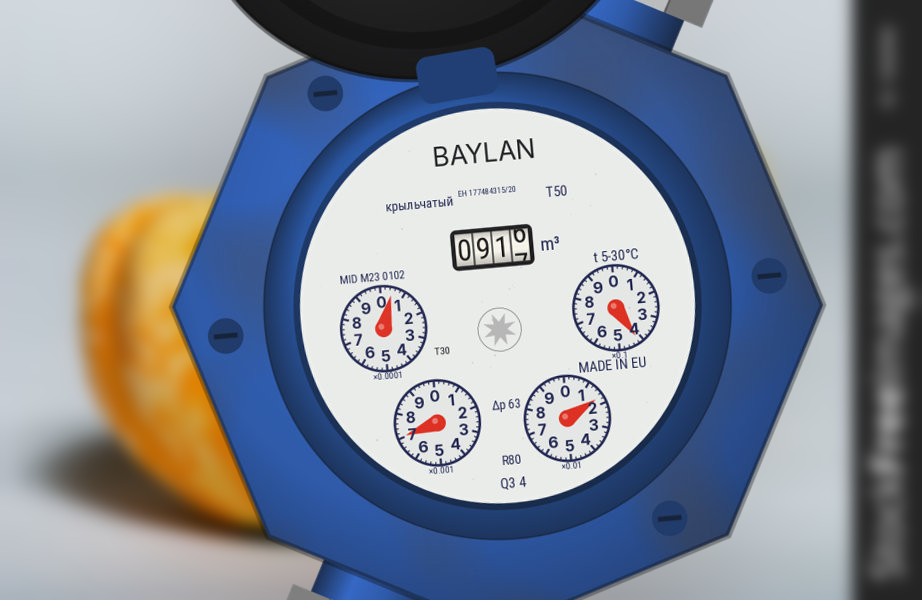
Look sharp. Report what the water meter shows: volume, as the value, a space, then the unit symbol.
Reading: 916.4170 m³
